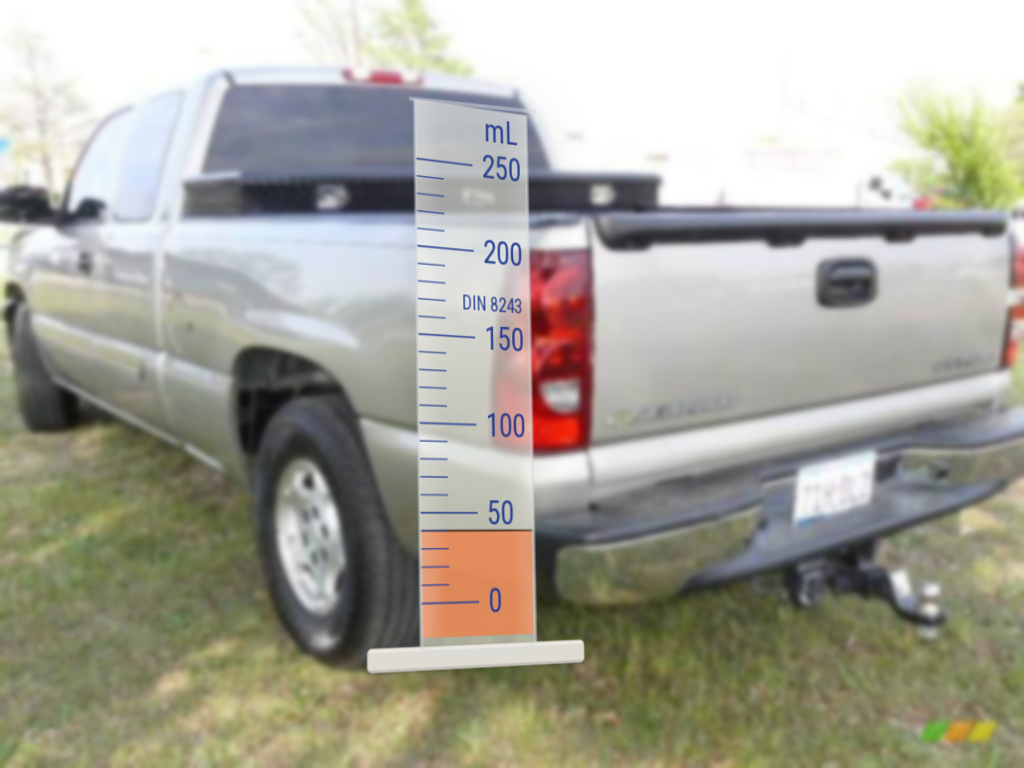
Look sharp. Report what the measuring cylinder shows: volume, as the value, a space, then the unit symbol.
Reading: 40 mL
